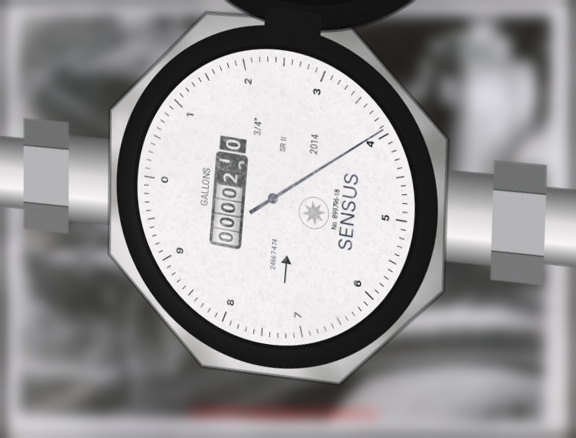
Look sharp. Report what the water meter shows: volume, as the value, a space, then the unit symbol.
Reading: 213.9 gal
